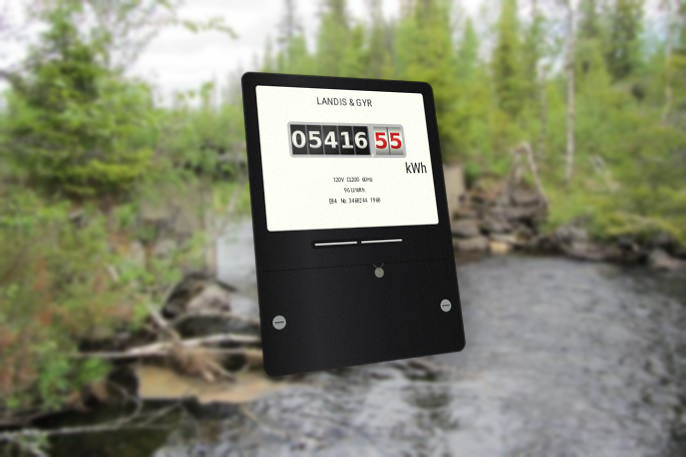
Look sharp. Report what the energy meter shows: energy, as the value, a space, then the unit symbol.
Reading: 5416.55 kWh
